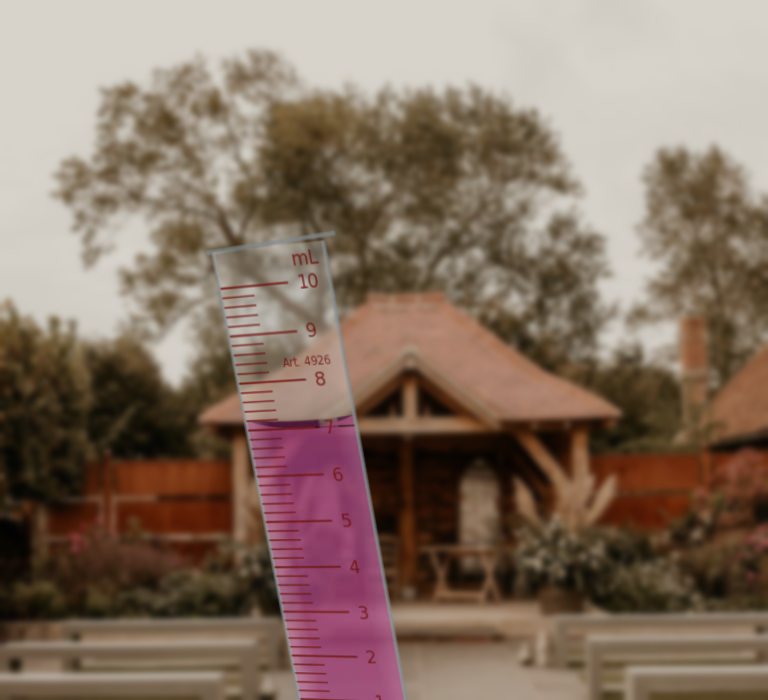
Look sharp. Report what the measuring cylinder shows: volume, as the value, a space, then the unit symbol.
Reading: 7 mL
